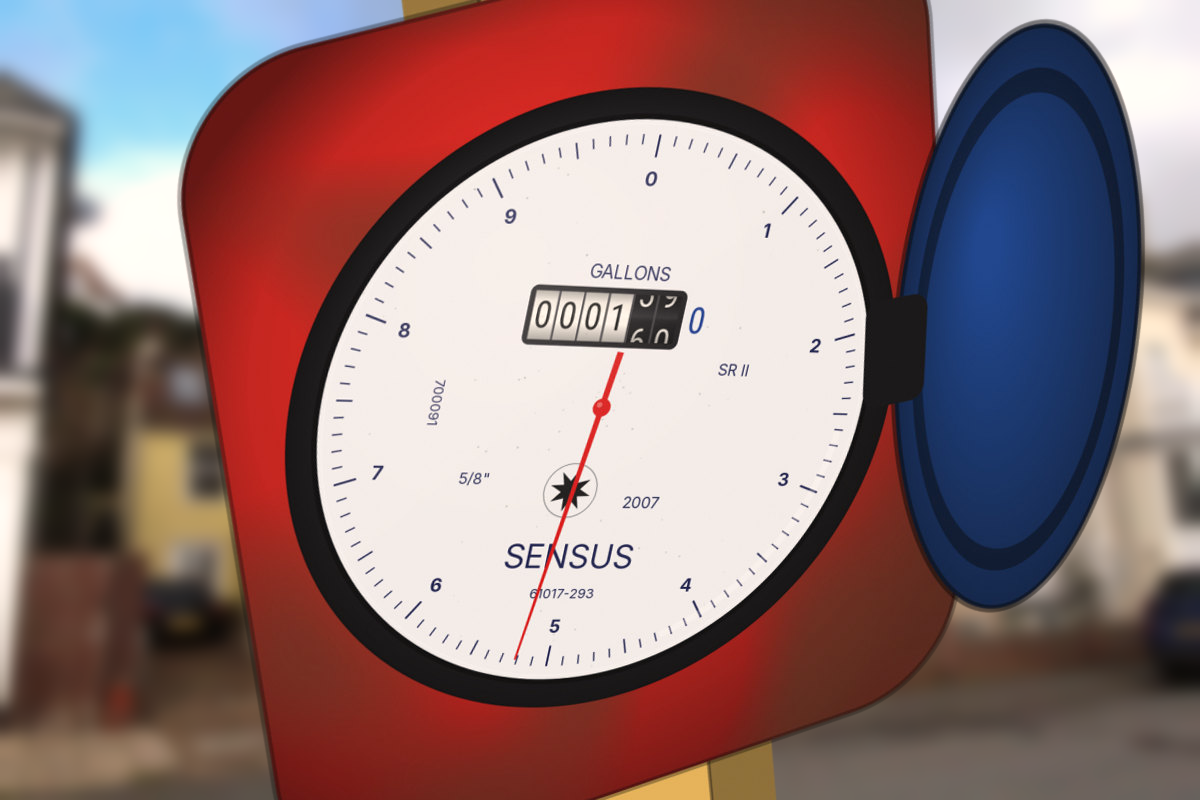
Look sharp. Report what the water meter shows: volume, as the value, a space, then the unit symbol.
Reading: 1595.2 gal
